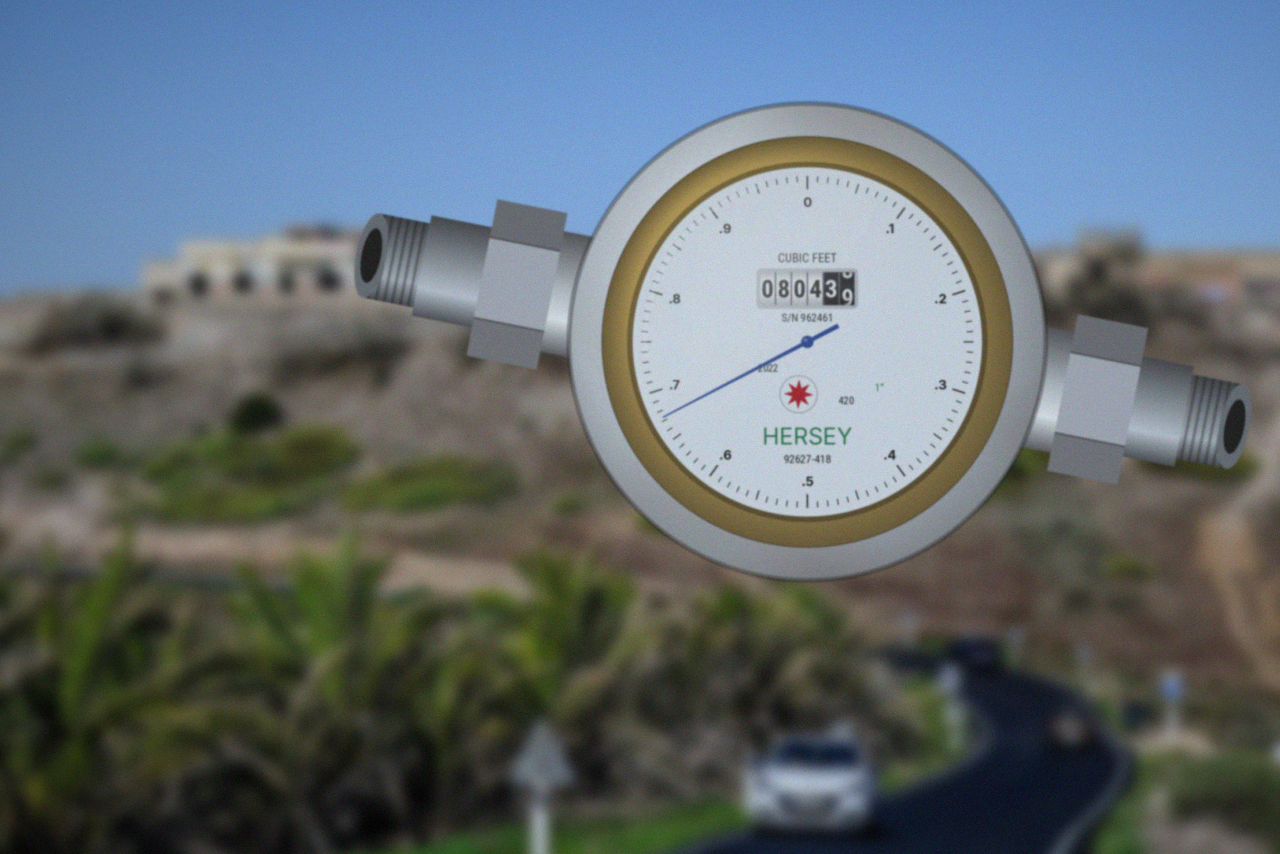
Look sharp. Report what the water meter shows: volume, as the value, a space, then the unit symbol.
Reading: 80438.67 ft³
